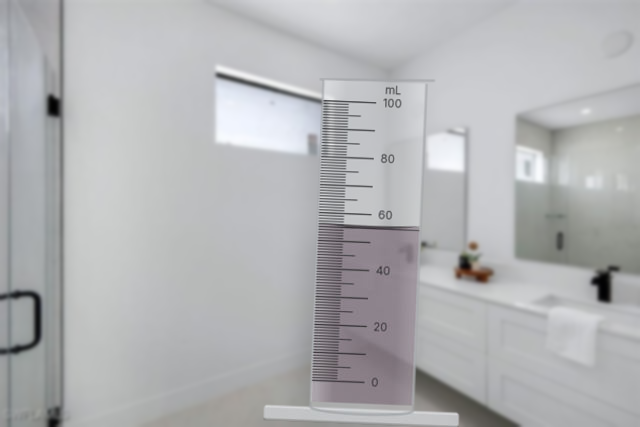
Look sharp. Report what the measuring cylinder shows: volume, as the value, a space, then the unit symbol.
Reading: 55 mL
